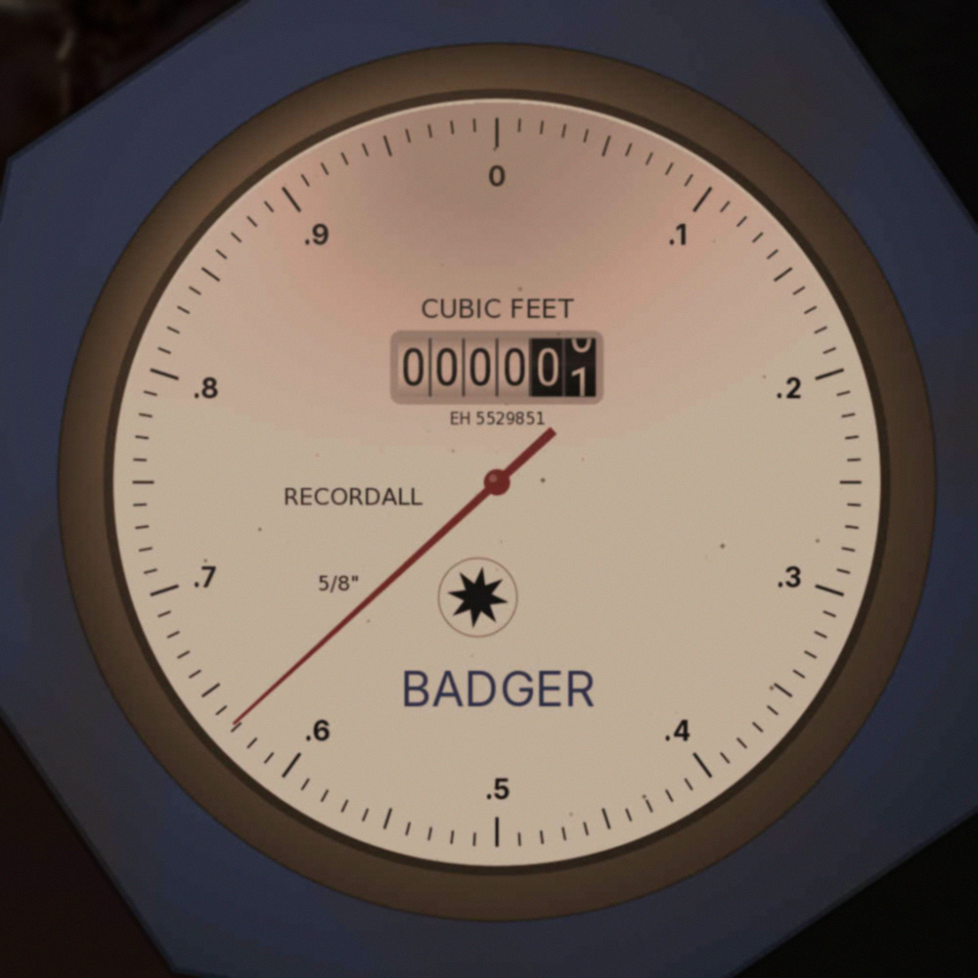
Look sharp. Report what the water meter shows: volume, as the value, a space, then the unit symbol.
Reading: 0.63 ft³
